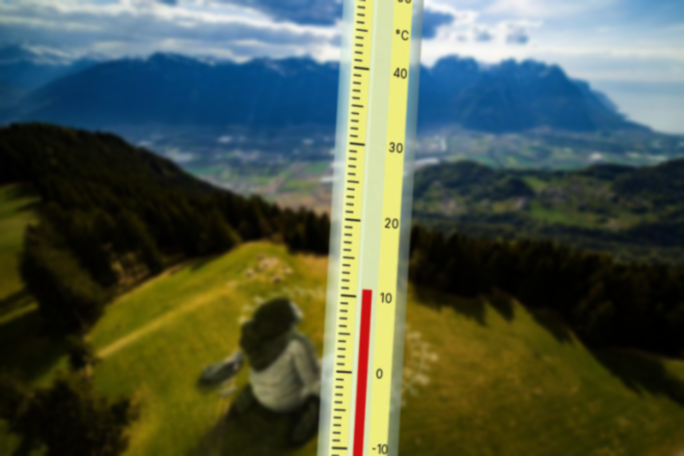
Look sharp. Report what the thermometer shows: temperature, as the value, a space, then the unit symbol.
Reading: 11 °C
